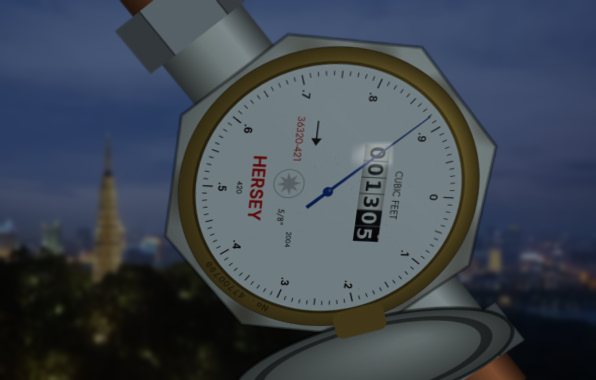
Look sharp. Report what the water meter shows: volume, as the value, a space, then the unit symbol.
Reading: 1304.88 ft³
